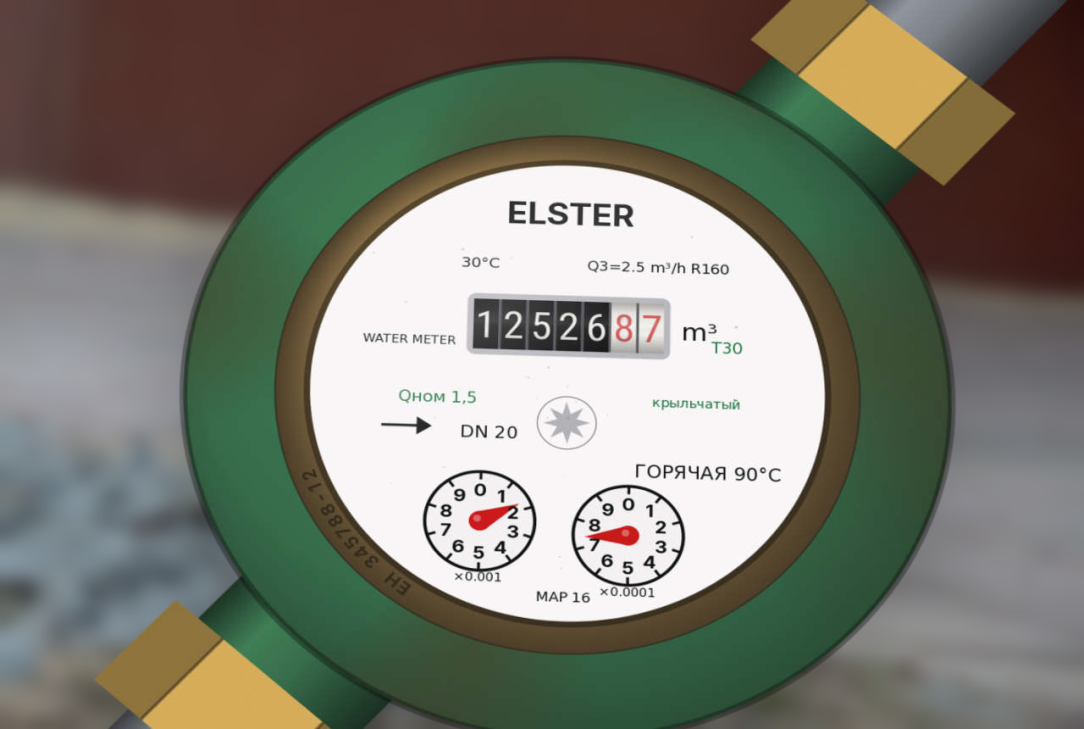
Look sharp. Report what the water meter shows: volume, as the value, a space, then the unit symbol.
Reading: 12526.8717 m³
